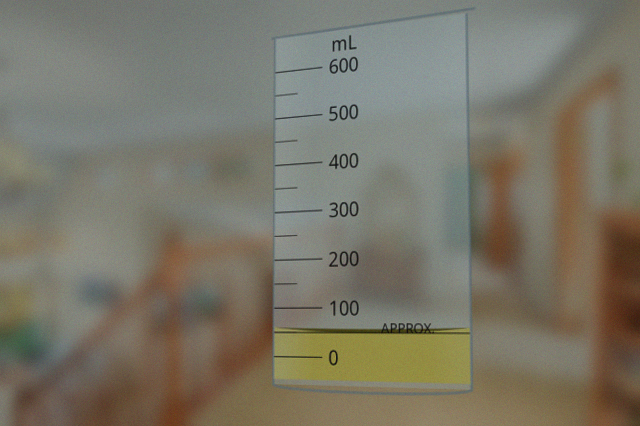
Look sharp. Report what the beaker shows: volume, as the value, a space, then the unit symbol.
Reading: 50 mL
